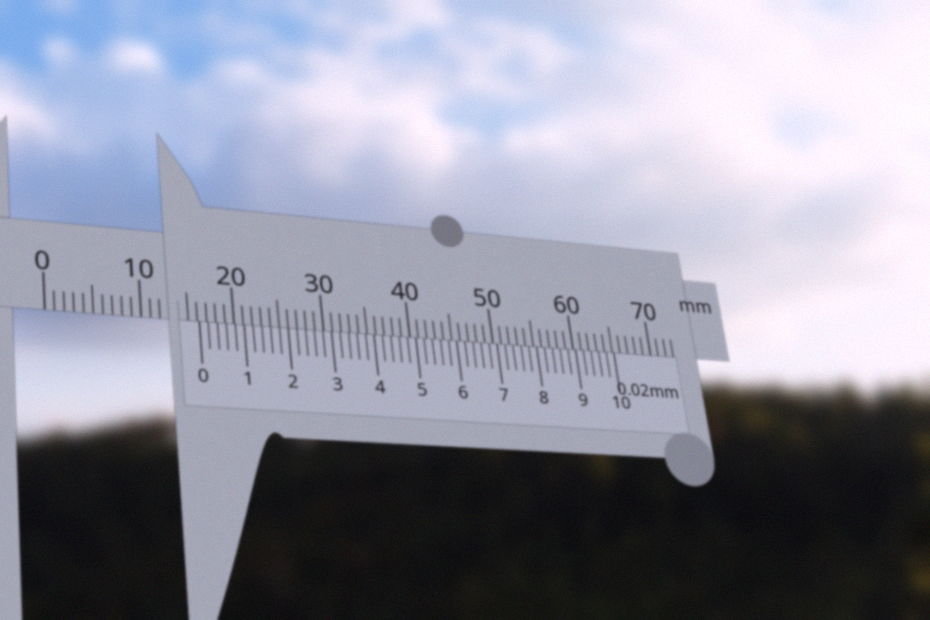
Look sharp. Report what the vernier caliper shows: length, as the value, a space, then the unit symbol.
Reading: 16.2 mm
